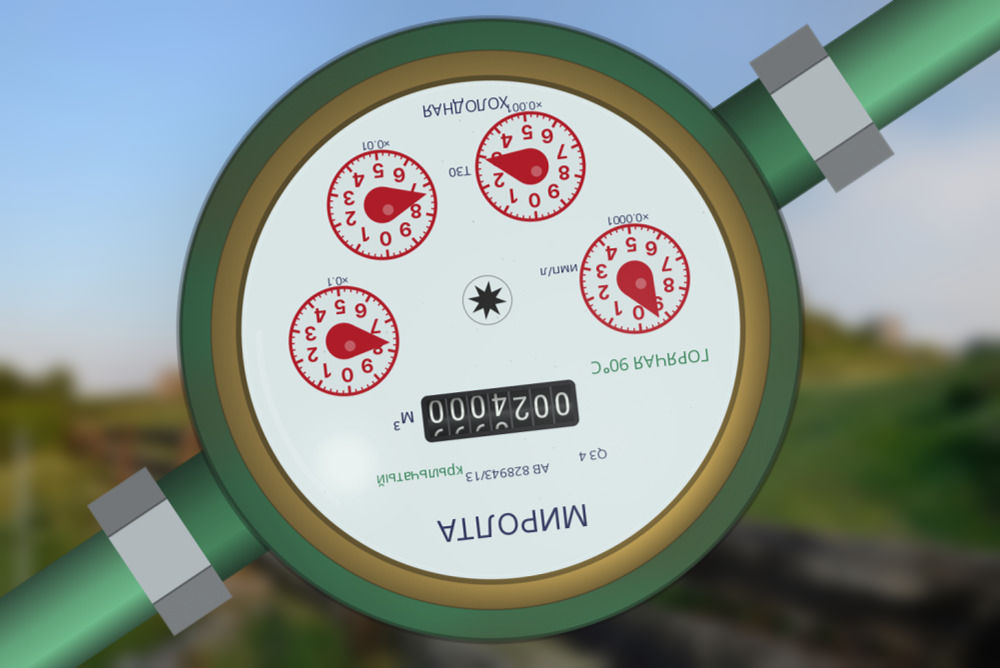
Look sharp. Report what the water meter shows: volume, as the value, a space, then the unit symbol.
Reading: 23999.7729 m³
